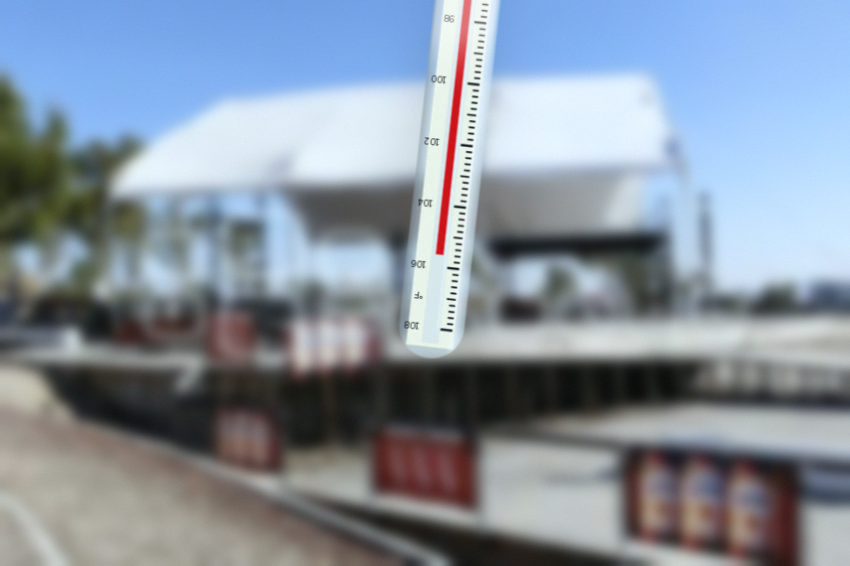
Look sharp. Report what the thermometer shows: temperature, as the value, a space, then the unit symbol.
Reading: 105.6 °F
